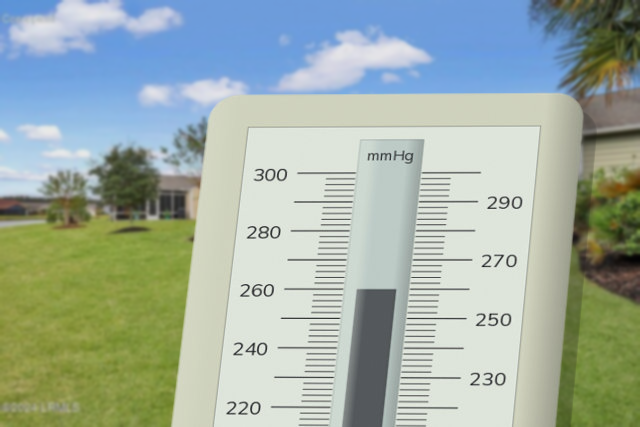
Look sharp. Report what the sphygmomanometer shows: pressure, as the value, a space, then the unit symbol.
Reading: 260 mmHg
